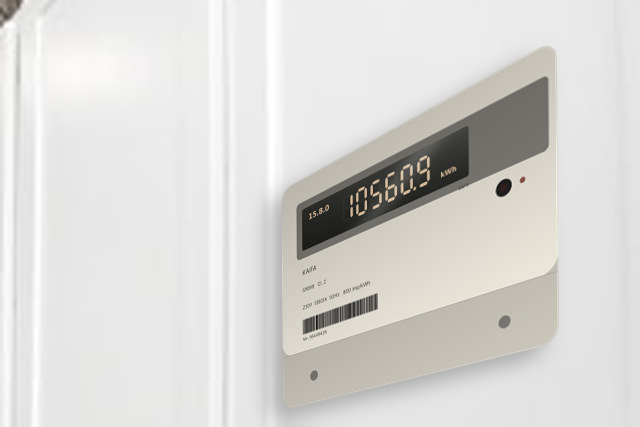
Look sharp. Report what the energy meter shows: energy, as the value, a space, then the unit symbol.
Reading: 10560.9 kWh
